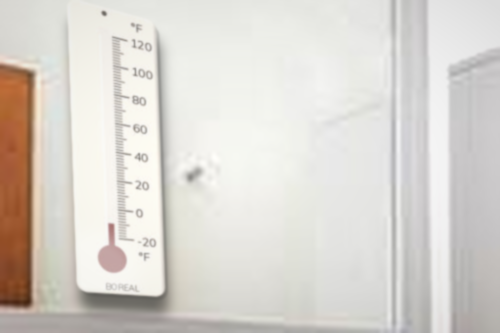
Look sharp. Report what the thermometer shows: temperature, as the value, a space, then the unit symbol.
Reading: -10 °F
